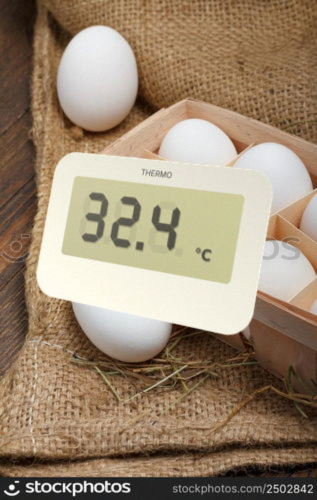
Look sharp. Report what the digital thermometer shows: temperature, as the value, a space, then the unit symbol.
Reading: 32.4 °C
